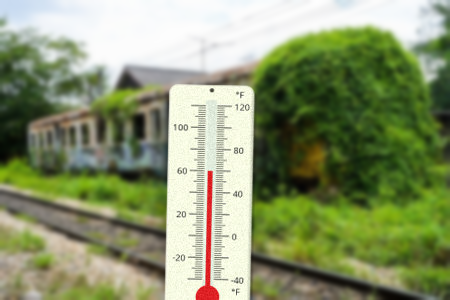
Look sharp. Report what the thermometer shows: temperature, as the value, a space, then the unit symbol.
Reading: 60 °F
